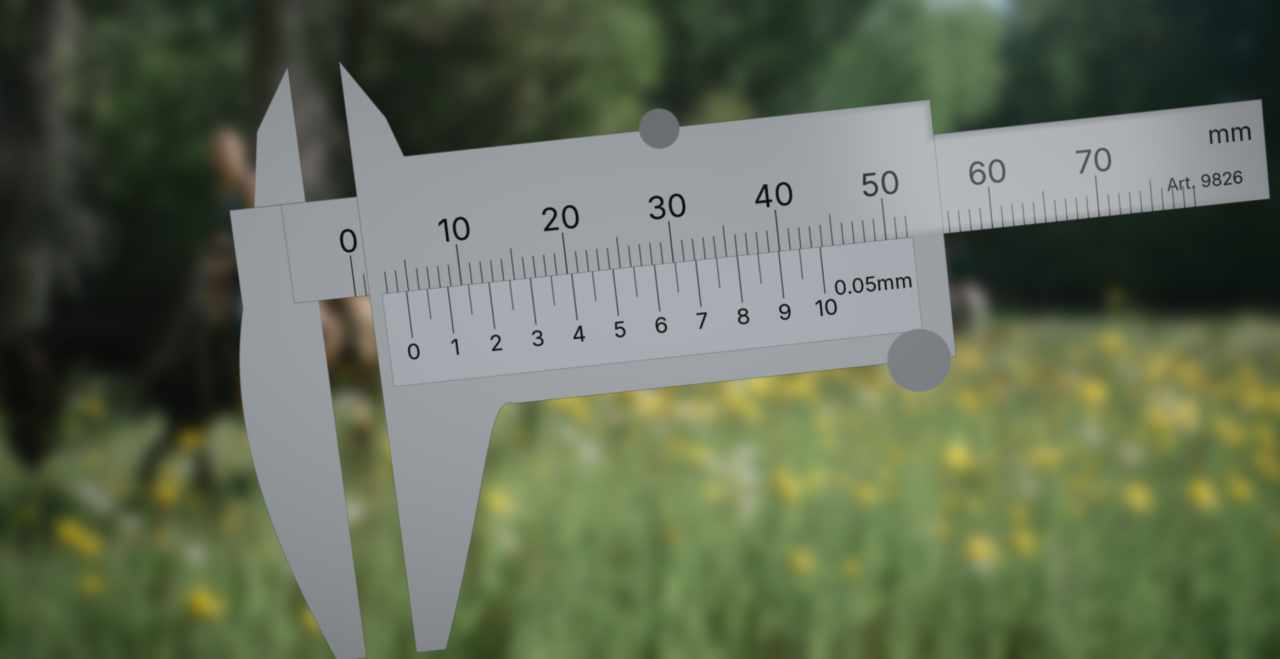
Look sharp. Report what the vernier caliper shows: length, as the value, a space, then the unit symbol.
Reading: 4.8 mm
